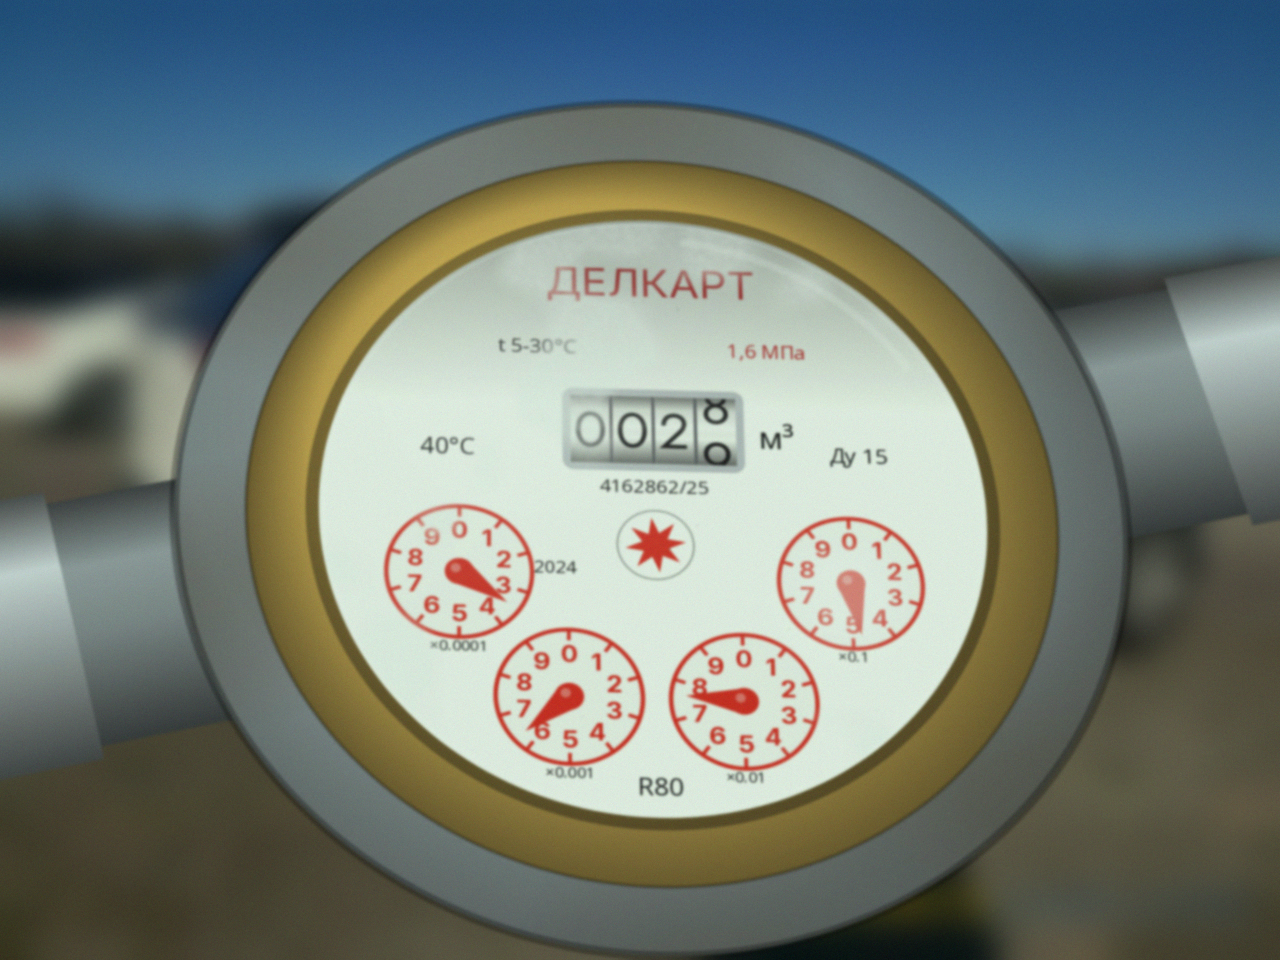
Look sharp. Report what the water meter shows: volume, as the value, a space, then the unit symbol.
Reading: 28.4763 m³
